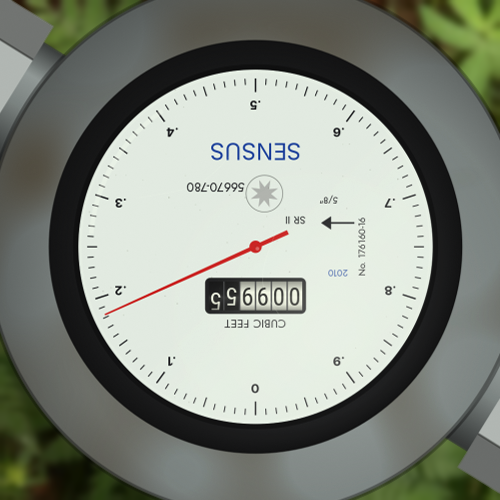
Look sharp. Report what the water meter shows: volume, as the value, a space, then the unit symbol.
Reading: 9955.18 ft³
